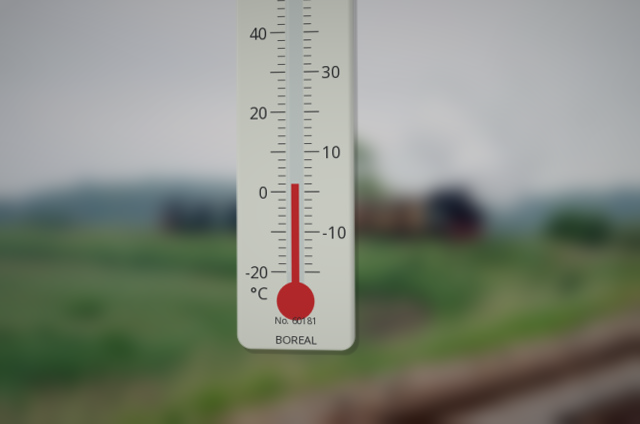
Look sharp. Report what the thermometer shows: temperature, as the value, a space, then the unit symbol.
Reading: 2 °C
